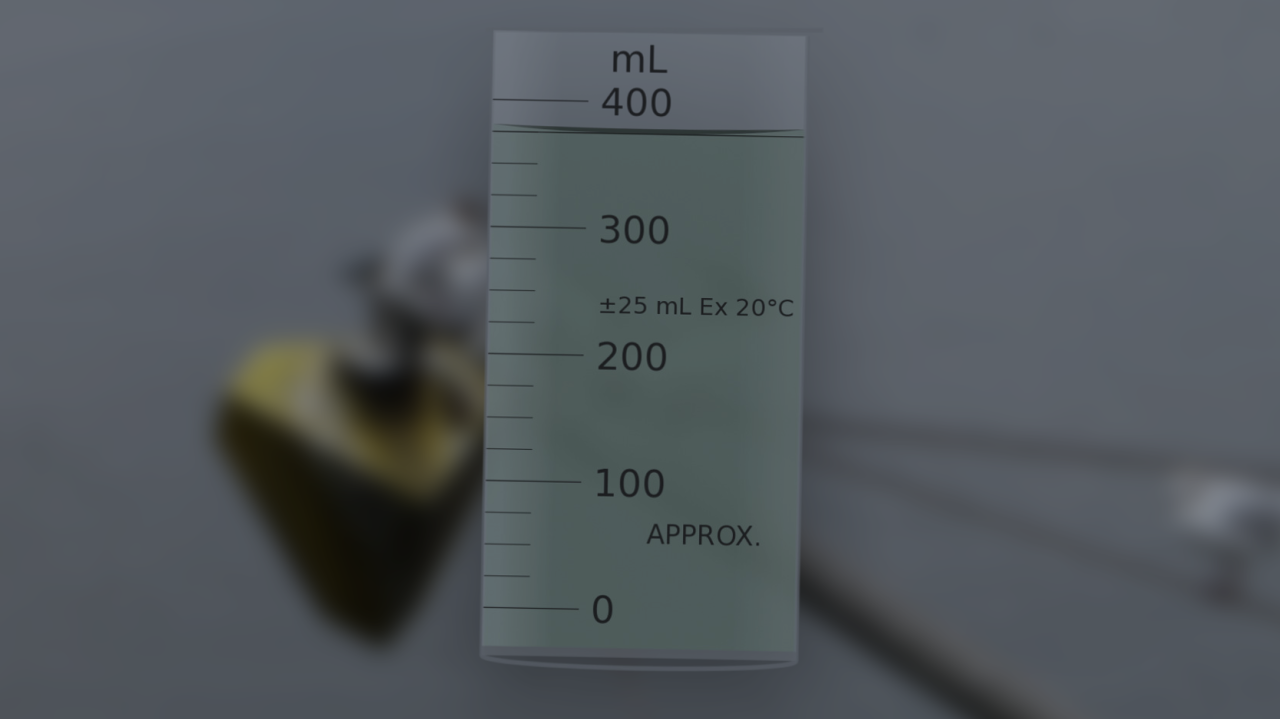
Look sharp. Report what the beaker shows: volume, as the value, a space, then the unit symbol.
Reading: 375 mL
